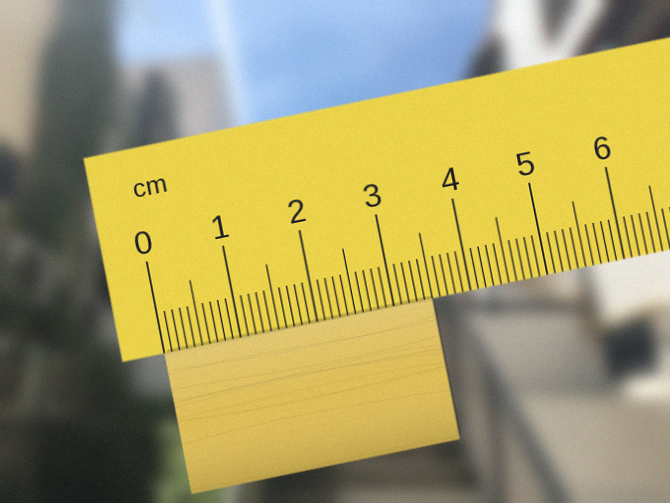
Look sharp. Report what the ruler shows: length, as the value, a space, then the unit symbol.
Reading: 3.5 cm
